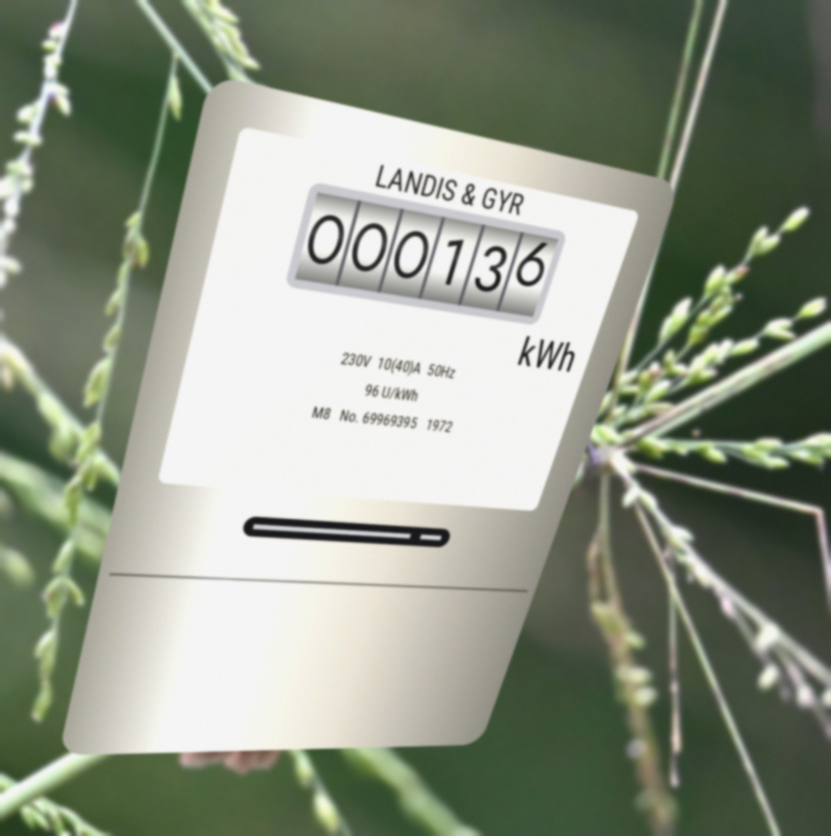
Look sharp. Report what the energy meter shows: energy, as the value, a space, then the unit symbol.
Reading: 136 kWh
